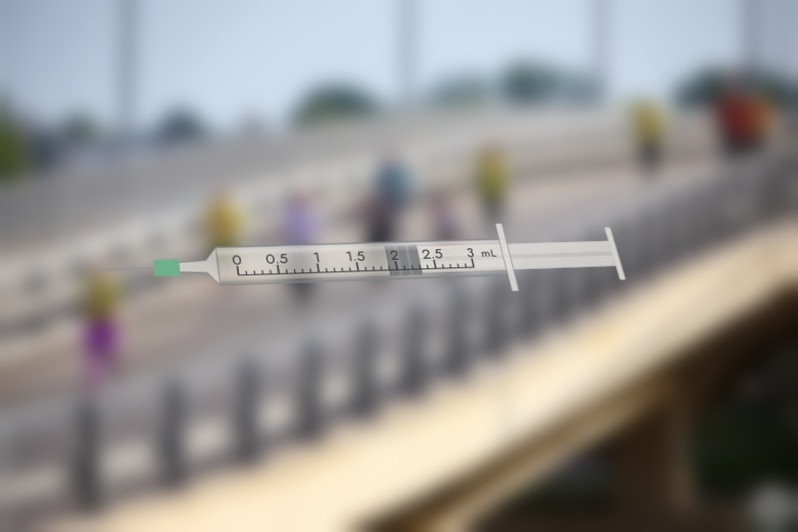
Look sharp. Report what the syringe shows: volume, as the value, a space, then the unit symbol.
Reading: 1.9 mL
